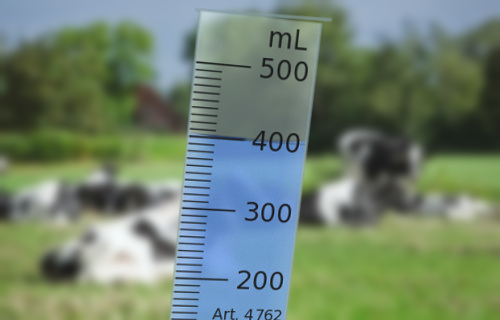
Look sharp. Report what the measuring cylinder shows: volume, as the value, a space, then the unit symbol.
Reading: 400 mL
